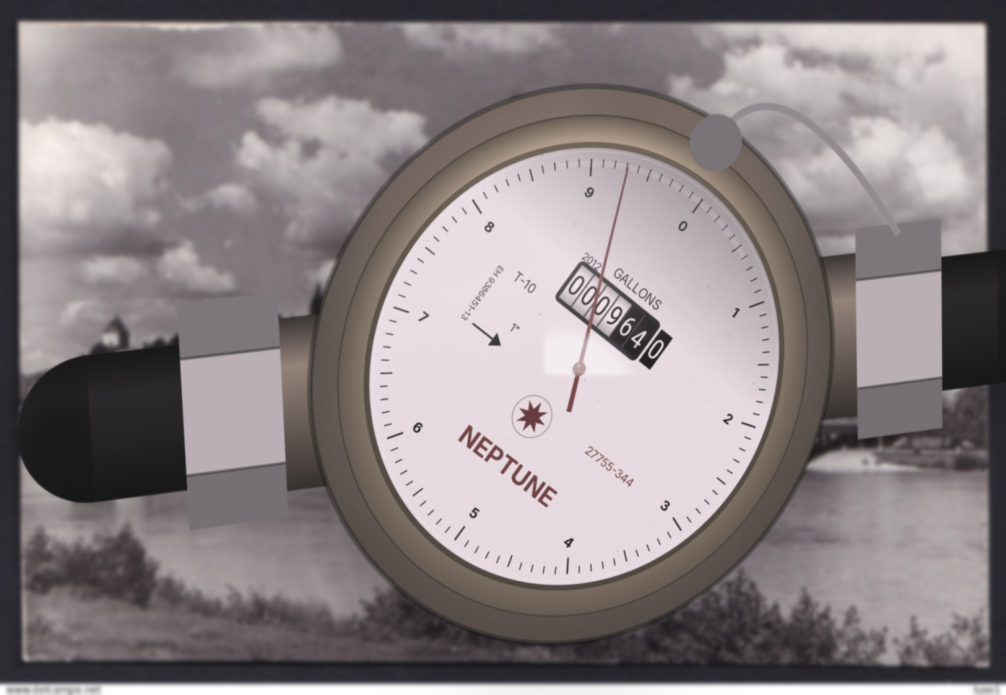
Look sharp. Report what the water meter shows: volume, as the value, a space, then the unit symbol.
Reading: 9639.3 gal
